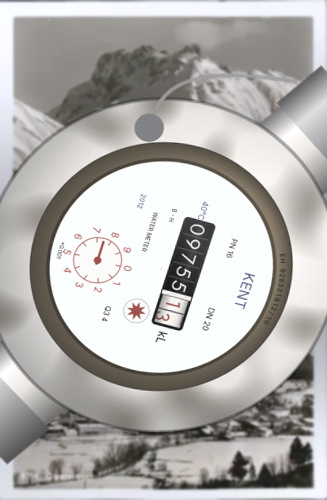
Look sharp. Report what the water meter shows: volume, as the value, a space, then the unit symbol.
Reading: 9755.127 kL
